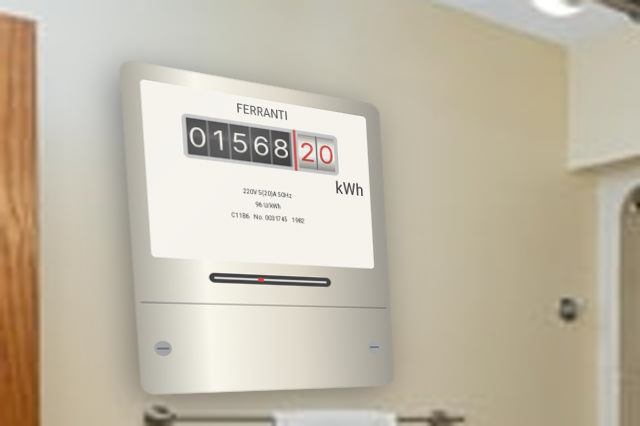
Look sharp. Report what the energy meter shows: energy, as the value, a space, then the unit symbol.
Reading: 1568.20 kWh
